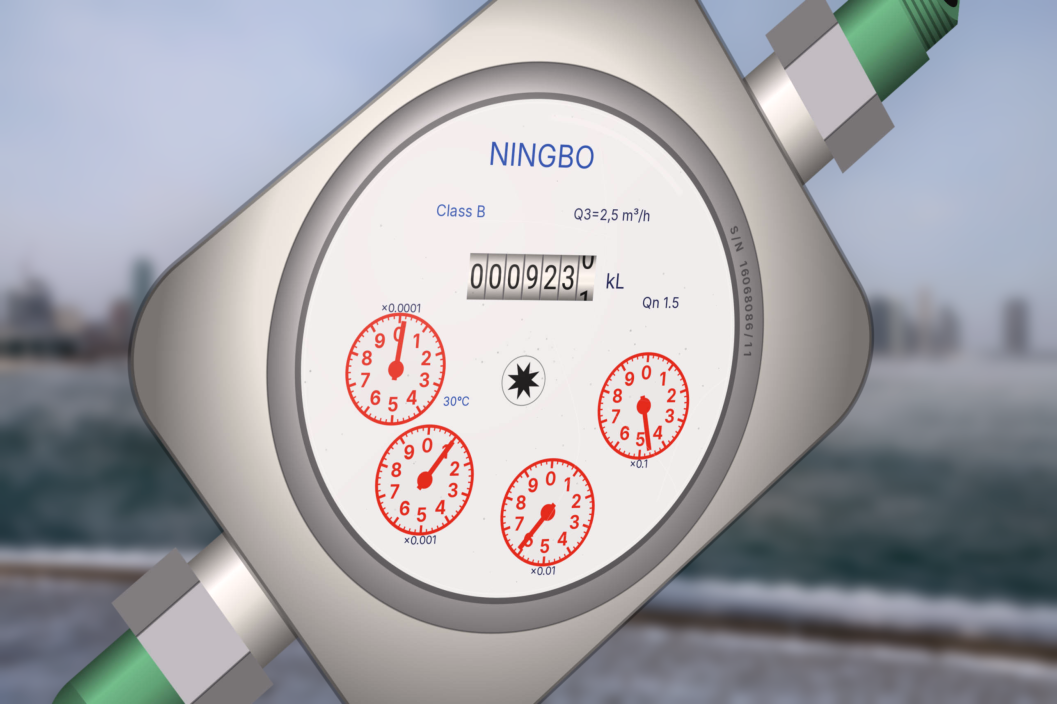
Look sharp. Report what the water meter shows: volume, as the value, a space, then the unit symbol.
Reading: 9230.4610 kL
